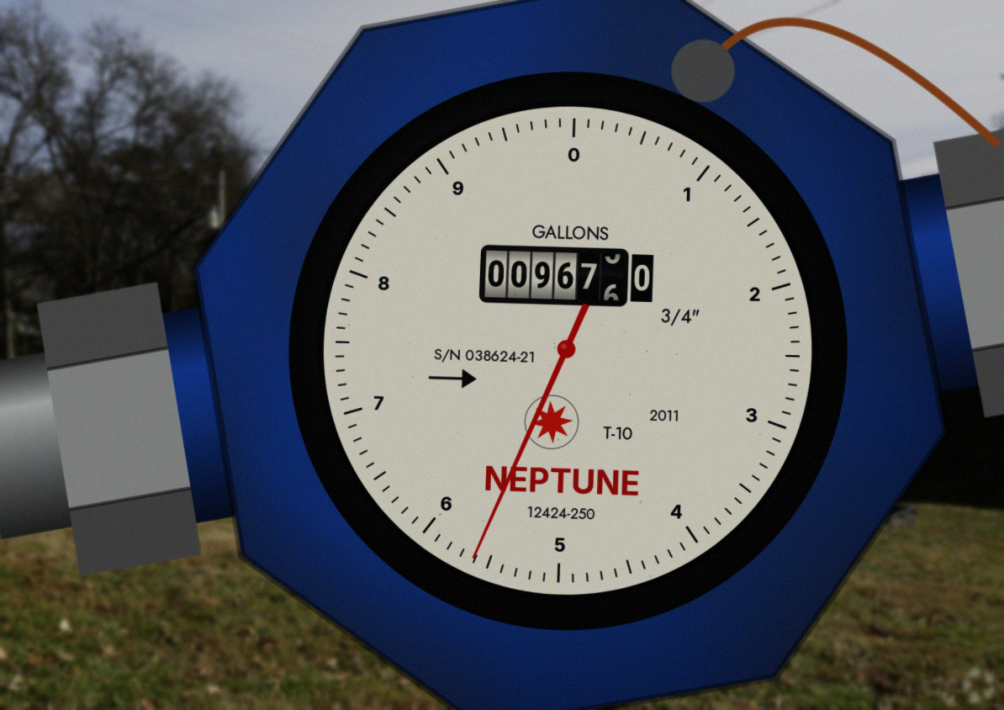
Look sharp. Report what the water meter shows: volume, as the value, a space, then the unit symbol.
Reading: 96755.6 gal
